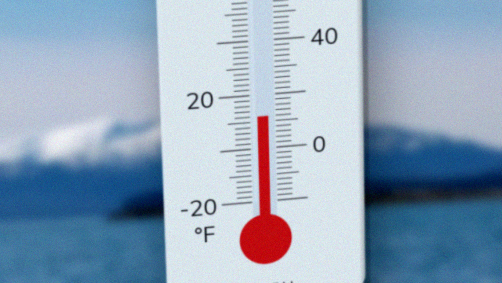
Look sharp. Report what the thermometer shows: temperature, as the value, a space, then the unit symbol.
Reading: 12 °F
